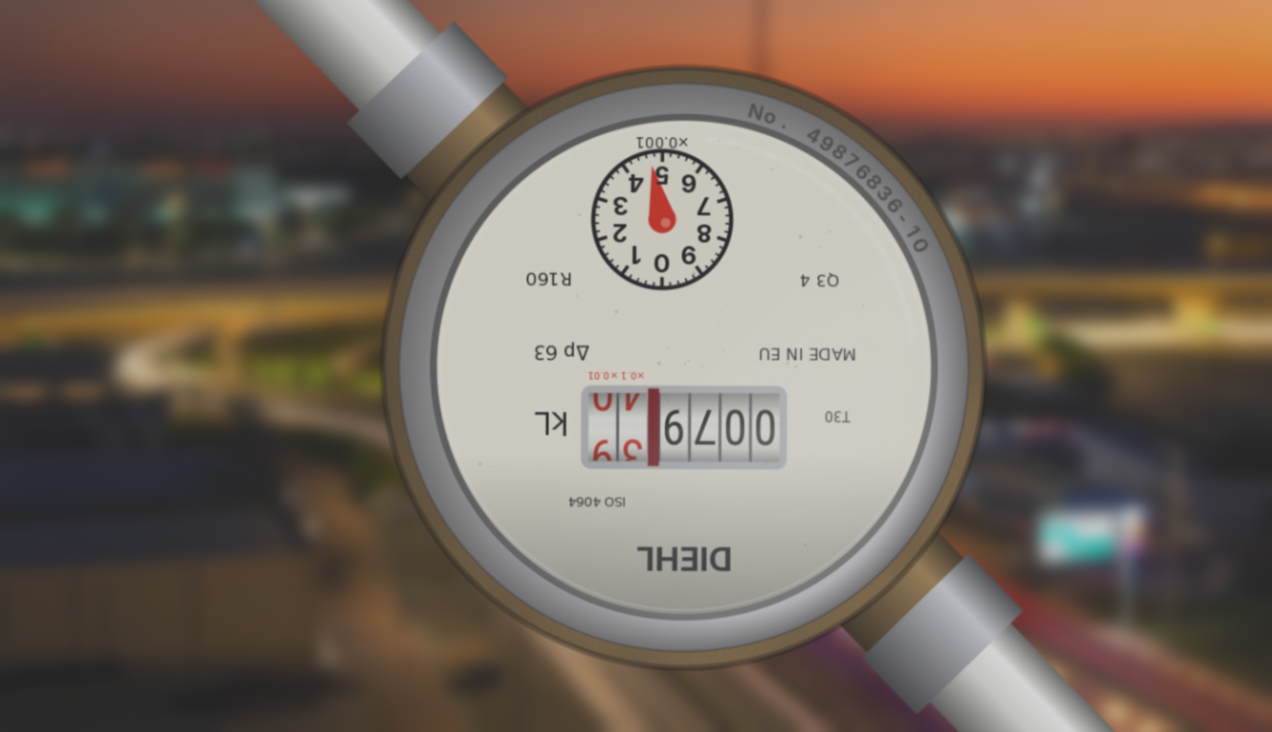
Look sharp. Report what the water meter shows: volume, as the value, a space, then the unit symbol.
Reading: 79.394 kL
